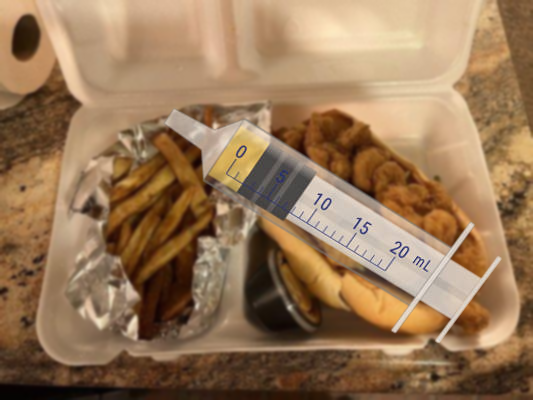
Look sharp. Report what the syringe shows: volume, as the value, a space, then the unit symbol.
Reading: 2 mL
